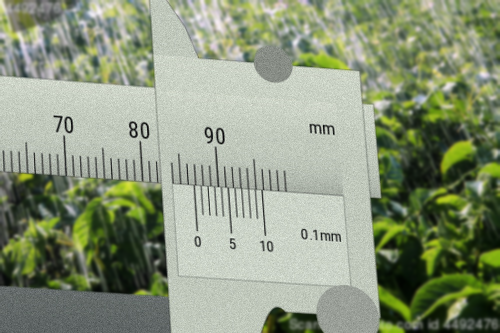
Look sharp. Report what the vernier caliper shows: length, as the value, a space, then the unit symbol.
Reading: 86.8 mm
